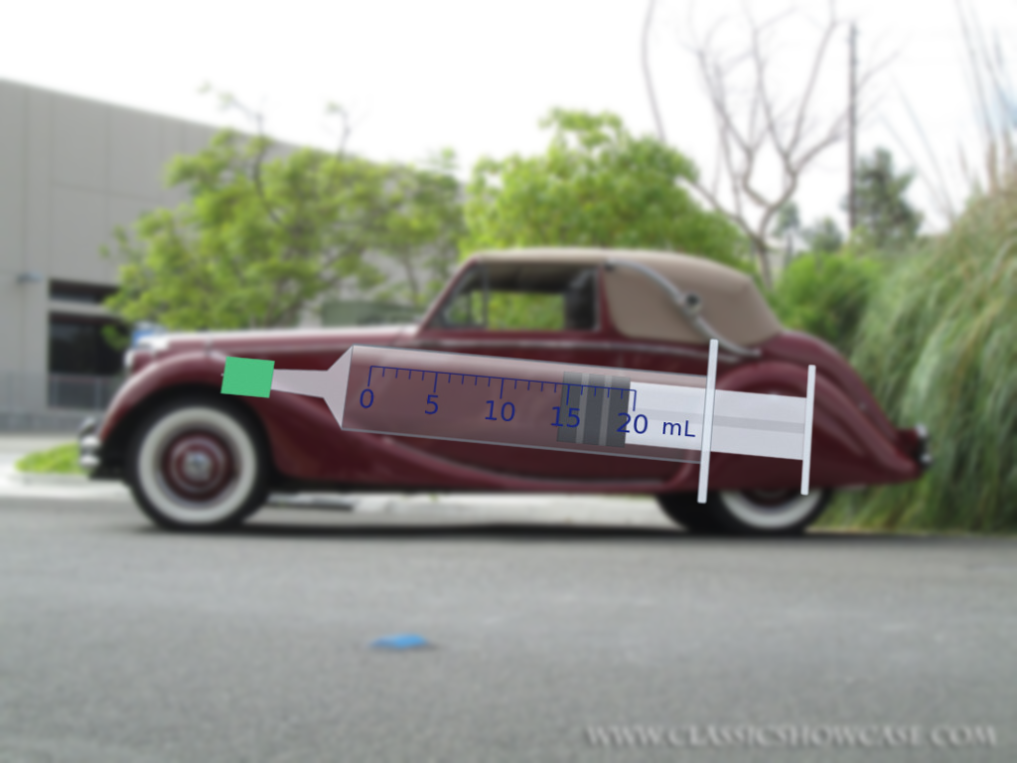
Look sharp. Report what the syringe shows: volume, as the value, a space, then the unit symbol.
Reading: 14.5 mL
